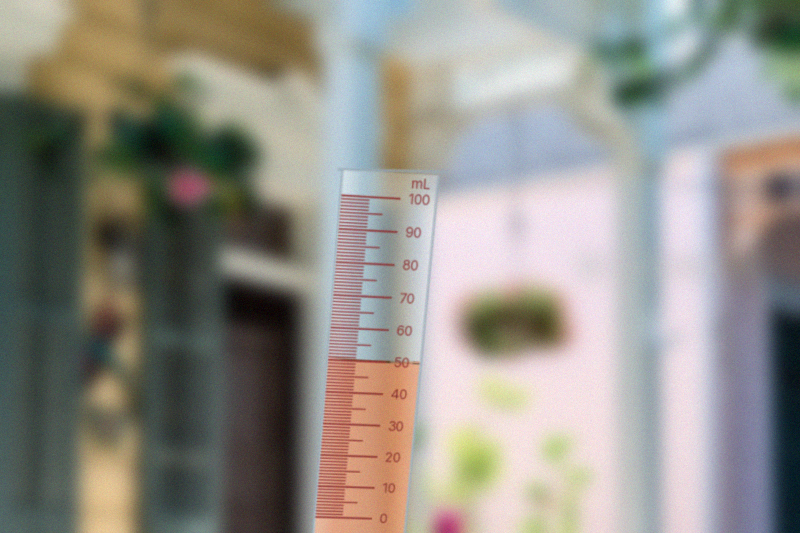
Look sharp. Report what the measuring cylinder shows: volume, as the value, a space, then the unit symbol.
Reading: 50 mL
